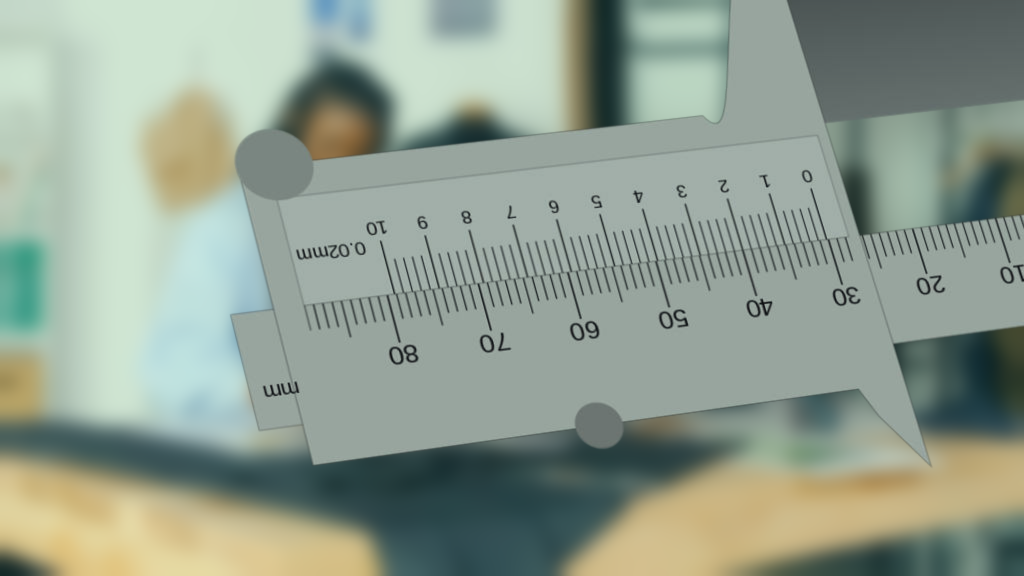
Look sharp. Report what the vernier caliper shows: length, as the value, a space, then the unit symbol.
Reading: 30.2 mm
